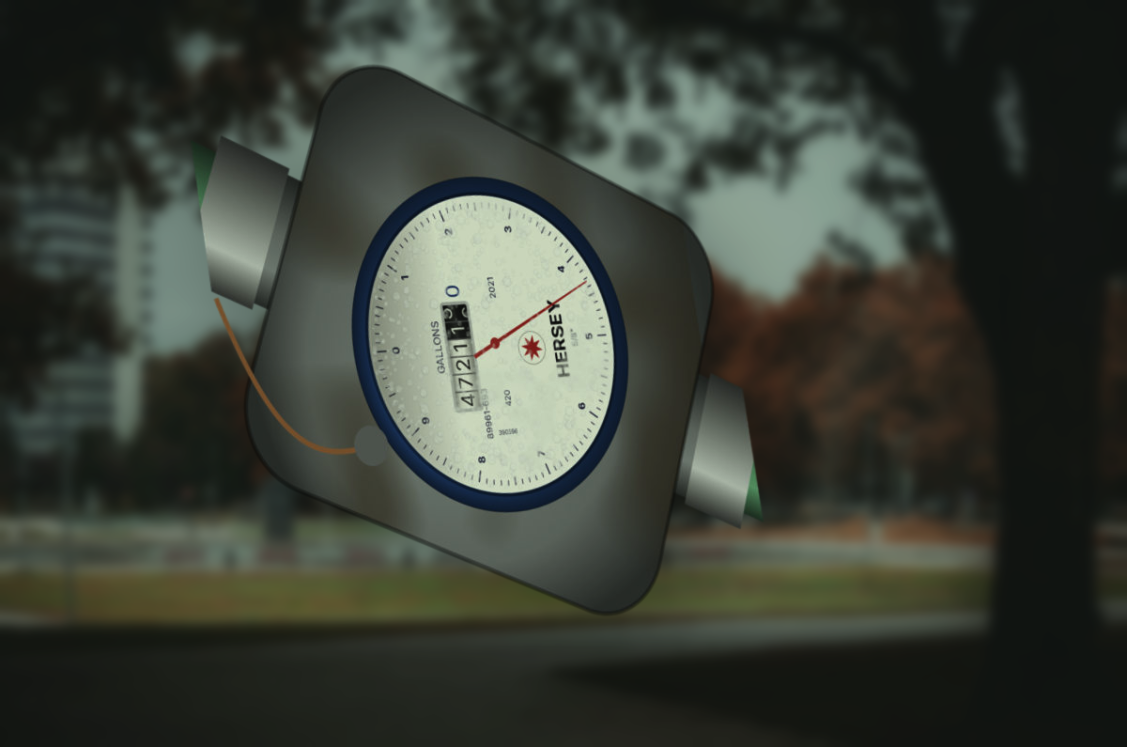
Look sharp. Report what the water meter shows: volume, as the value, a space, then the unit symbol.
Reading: 4721154.3 gal
